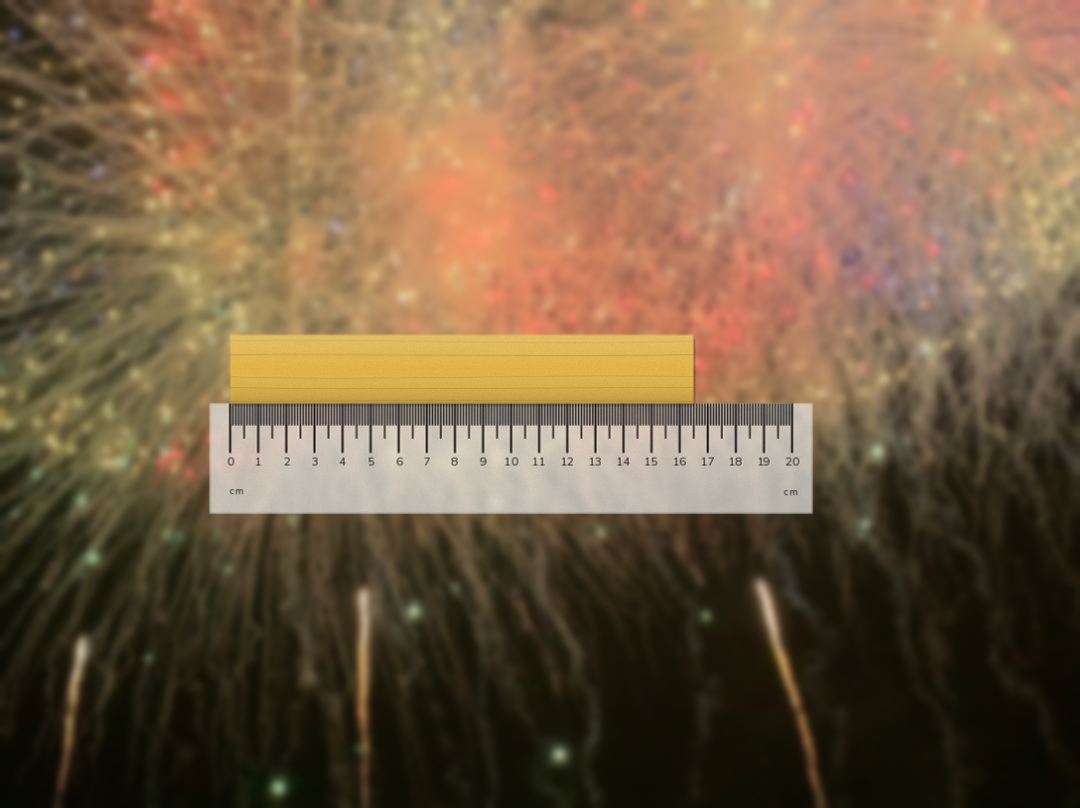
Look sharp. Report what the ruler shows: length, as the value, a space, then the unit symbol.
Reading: 16.5 cm
